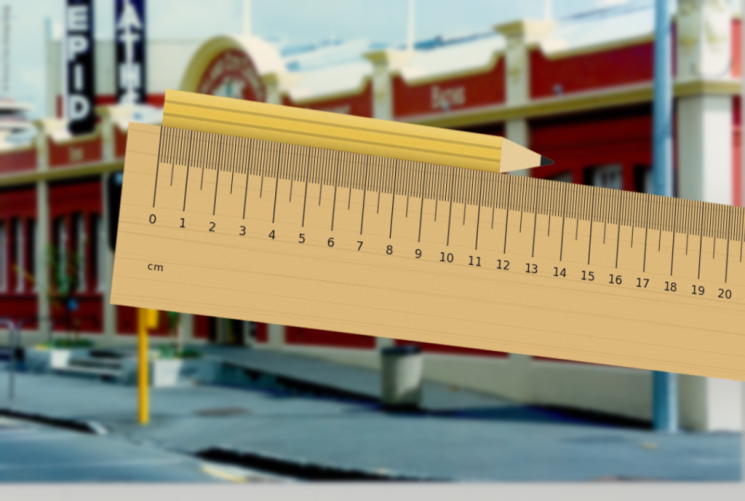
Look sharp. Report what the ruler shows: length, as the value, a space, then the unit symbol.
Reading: 13.5 cm
